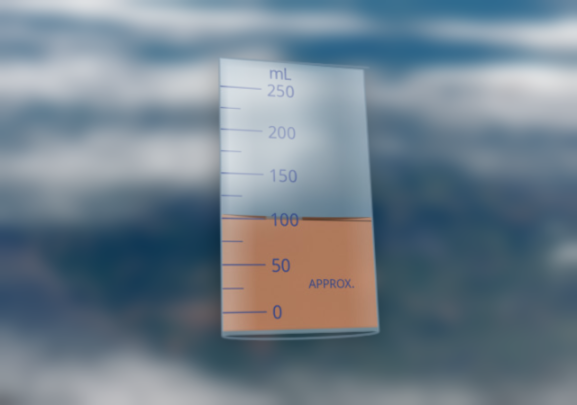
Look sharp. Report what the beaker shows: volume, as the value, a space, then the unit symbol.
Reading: 100 mL
